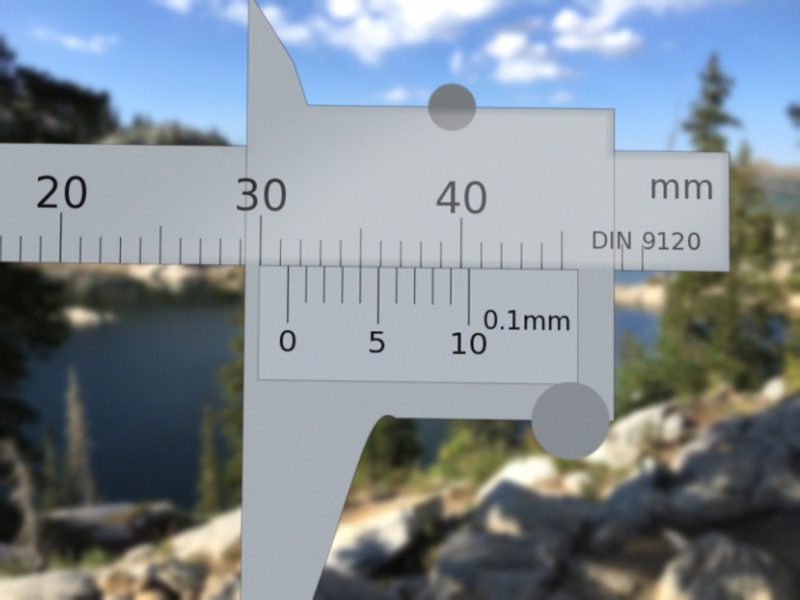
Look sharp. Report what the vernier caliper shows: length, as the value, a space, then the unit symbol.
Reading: 31.4 mm
